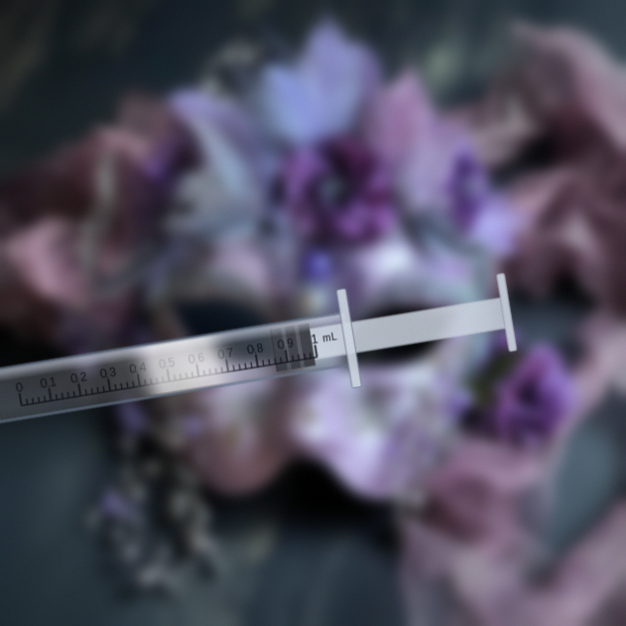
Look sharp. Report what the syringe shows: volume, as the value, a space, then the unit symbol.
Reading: 0.86 mL
